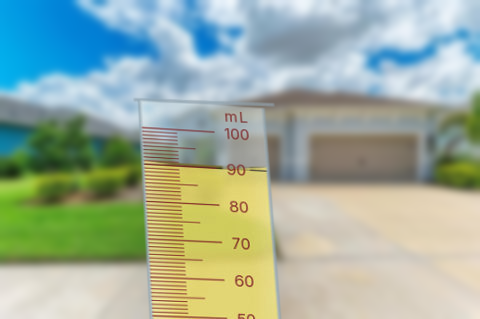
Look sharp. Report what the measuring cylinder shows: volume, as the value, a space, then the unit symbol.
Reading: 90 mL
